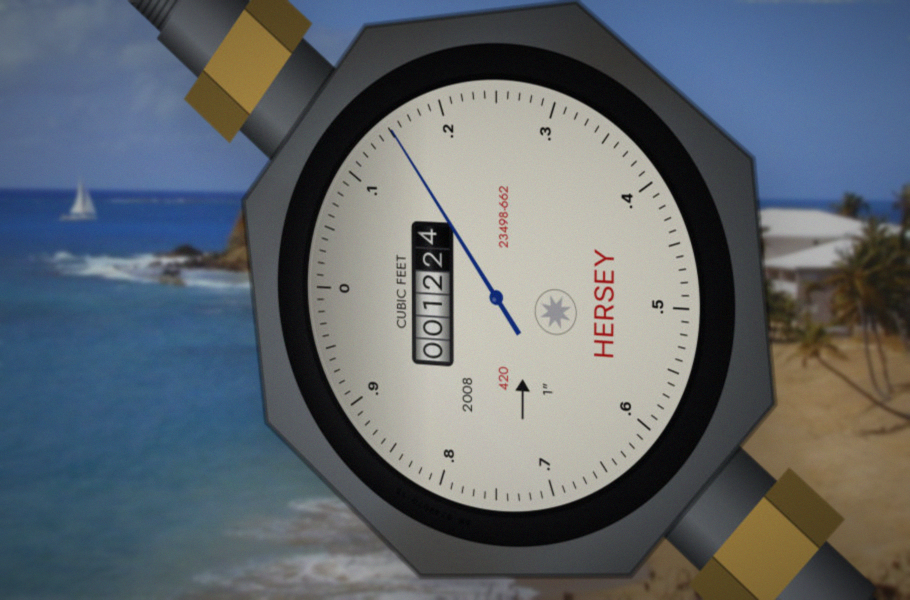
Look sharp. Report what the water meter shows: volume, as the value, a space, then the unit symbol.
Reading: 1224.15 ft³
